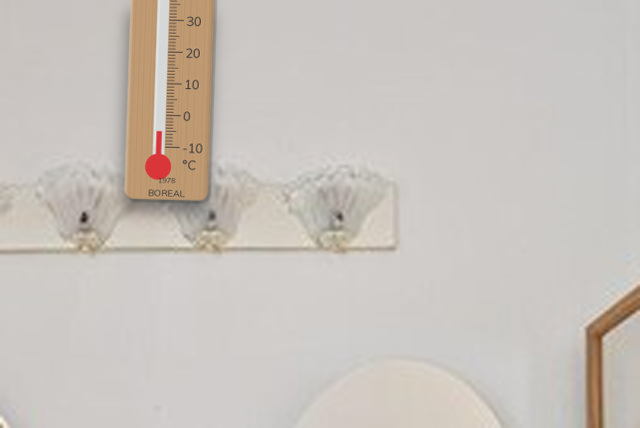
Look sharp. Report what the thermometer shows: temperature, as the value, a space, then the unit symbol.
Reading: -5 °C
